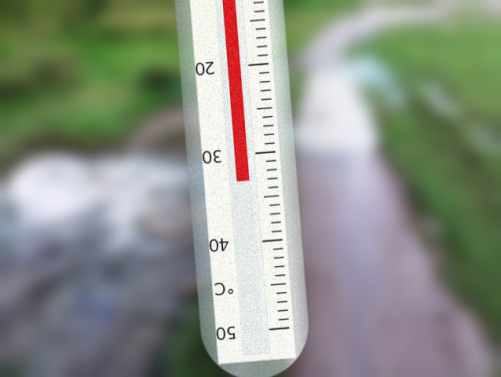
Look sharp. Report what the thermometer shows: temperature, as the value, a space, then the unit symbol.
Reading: 33 °C
